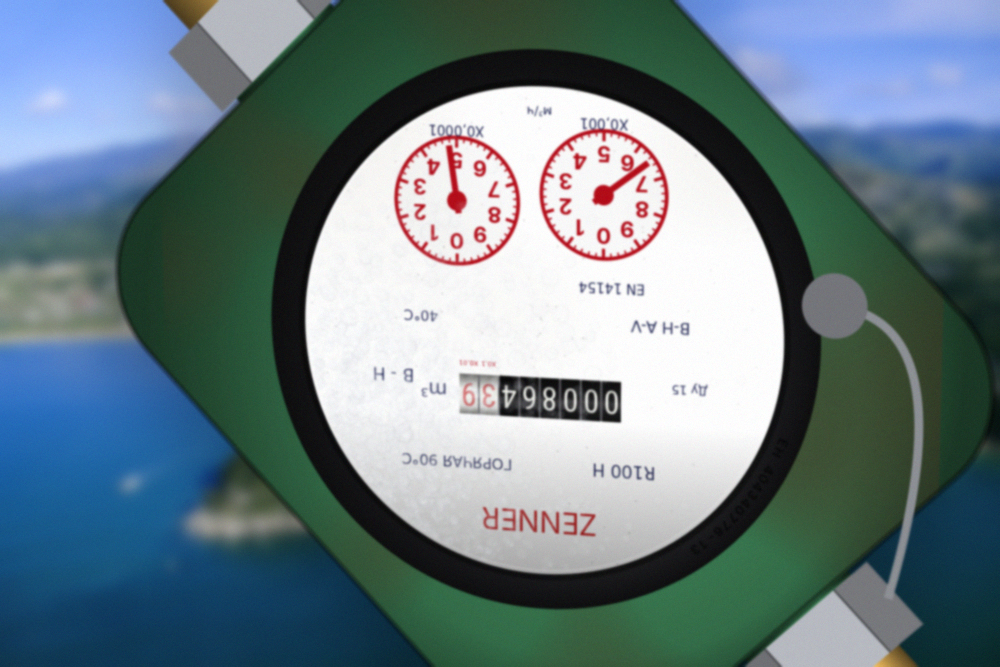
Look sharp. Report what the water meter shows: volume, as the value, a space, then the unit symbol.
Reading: 864.3964 m³
